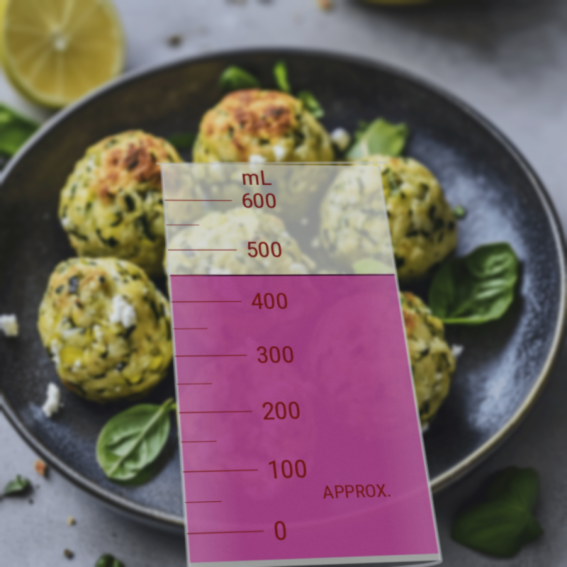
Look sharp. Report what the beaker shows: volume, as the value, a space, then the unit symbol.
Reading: 450 mL
